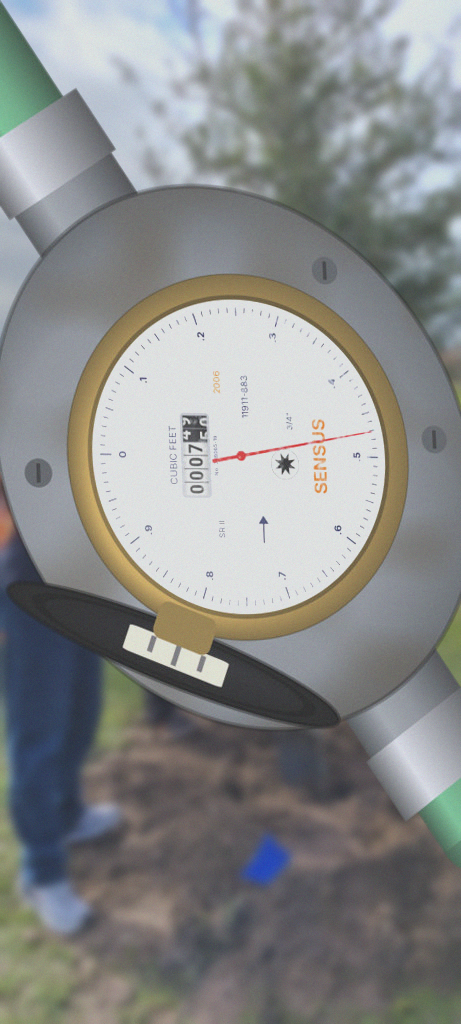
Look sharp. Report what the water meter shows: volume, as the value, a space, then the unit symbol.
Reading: 749.47 ft³
